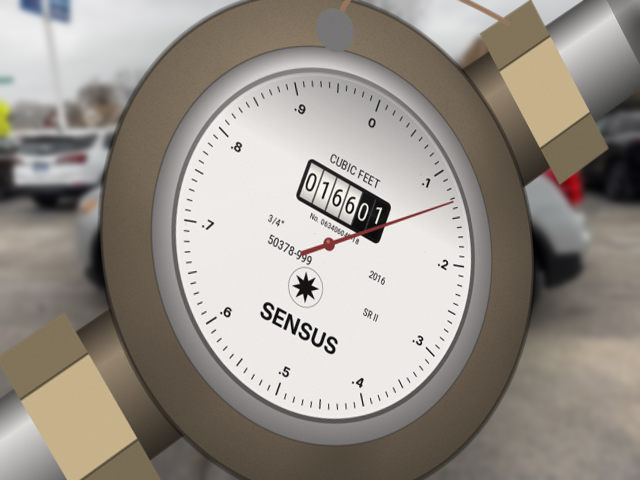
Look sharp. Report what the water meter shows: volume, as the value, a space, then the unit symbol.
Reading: 16601.13 ft³
